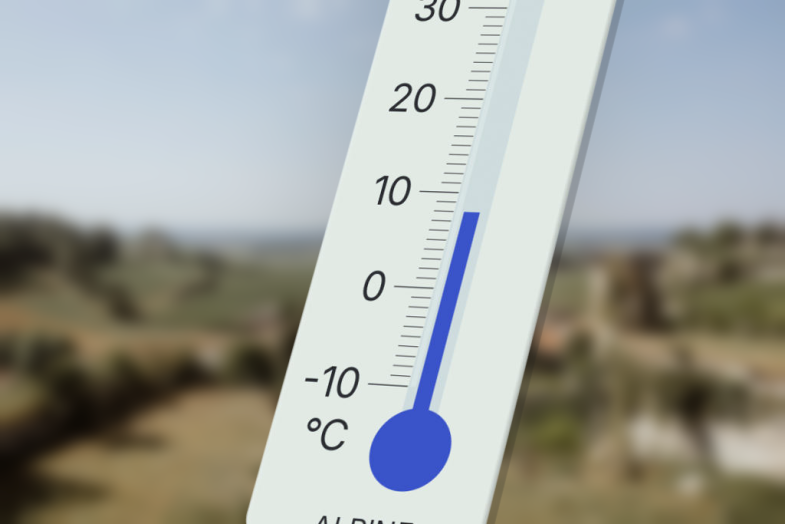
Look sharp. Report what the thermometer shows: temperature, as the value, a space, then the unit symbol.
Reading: 8 °C
